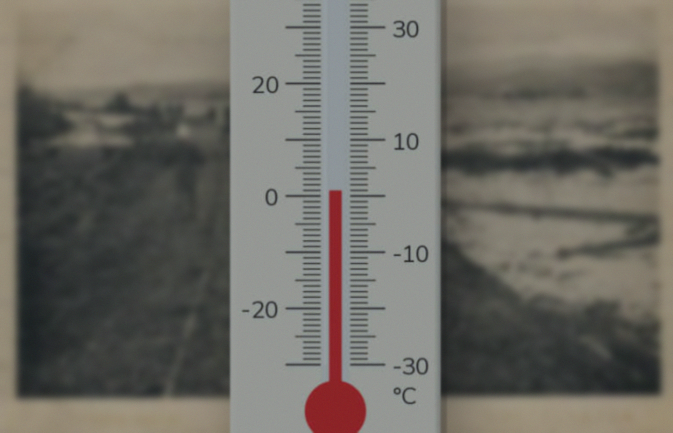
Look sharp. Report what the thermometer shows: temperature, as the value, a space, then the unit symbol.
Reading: 1 °C
